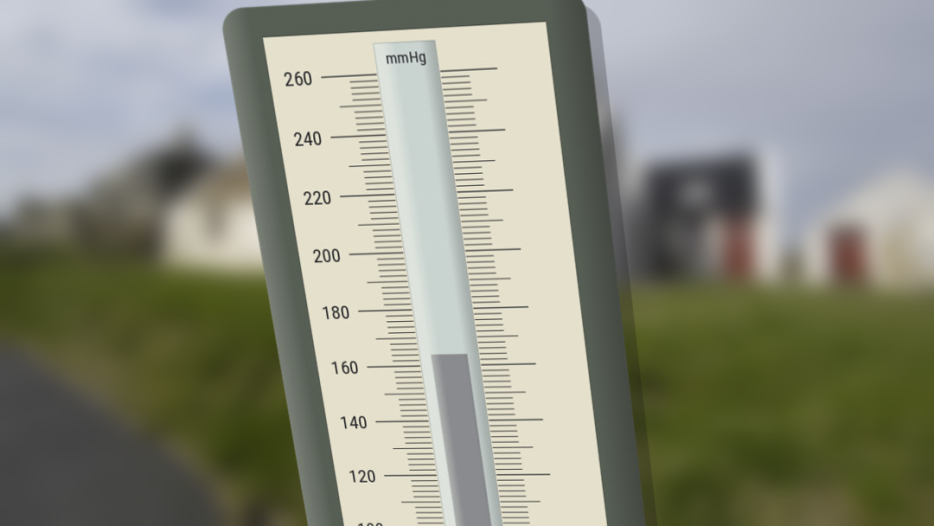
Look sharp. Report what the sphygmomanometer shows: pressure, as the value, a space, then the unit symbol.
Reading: 164 mmHg
